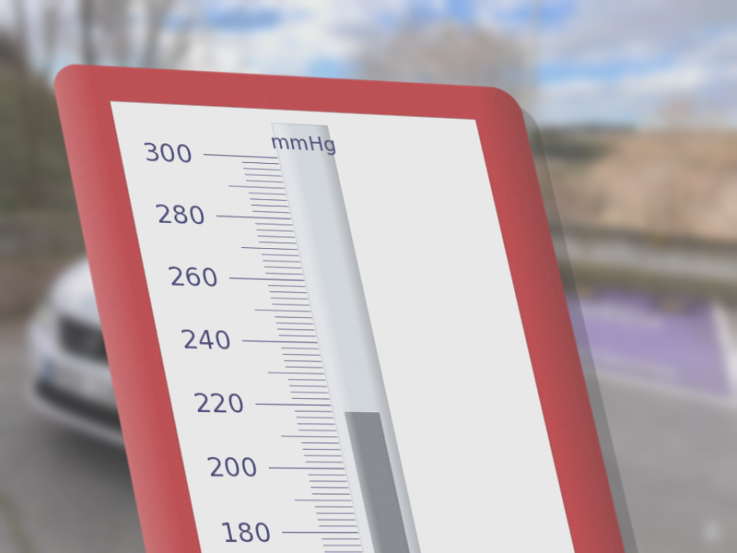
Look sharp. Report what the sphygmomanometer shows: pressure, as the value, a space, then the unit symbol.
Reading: 218 mmHg
